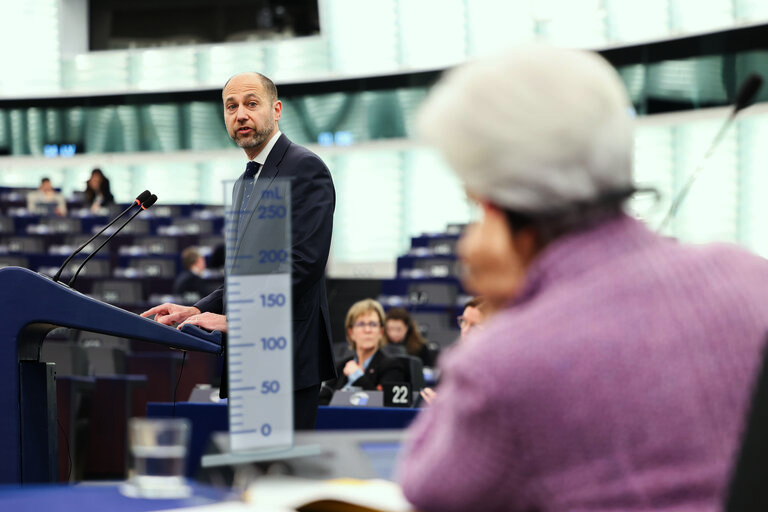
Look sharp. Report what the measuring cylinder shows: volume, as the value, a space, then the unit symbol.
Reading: 180 mL
